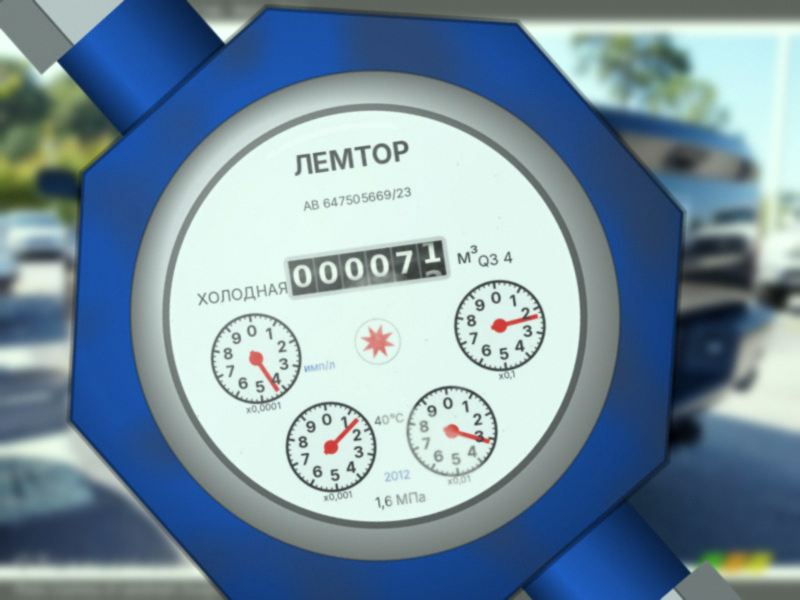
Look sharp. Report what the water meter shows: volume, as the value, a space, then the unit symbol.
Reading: 71.2314 m³
